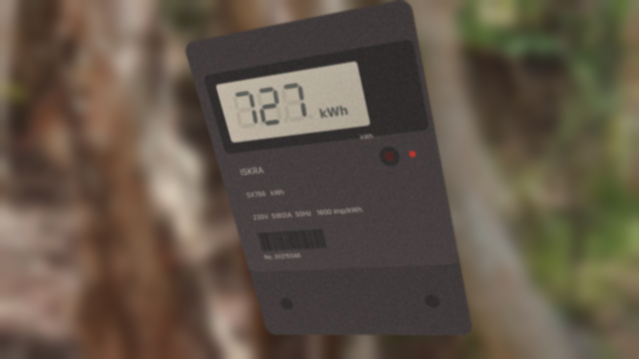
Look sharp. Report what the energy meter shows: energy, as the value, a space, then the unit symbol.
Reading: 727 kWh
